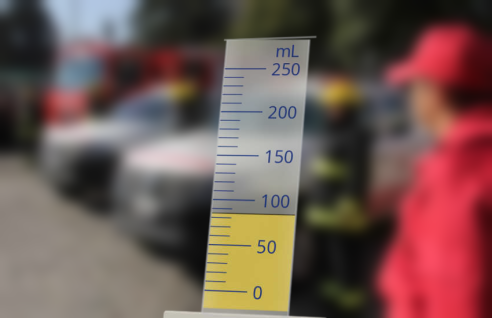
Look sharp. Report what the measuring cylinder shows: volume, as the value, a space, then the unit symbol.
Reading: 85 mL
